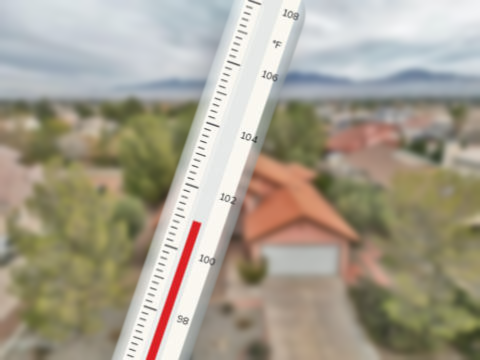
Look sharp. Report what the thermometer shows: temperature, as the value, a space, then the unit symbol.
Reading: 101 °F
